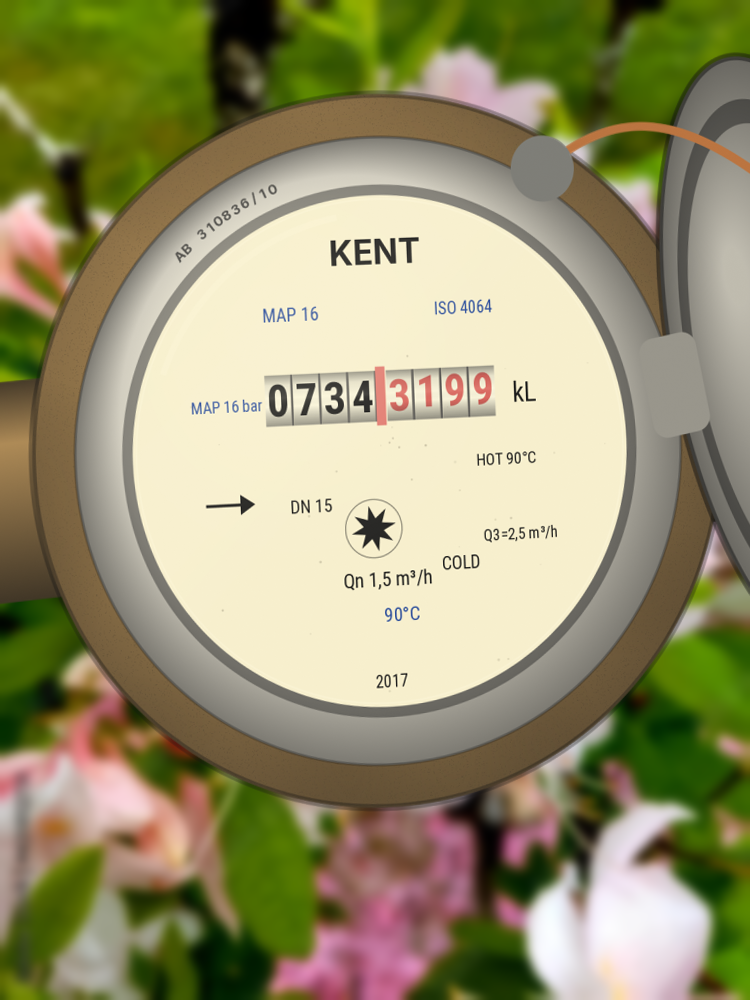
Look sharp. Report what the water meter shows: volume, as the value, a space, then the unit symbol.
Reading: 734.3199 kL
